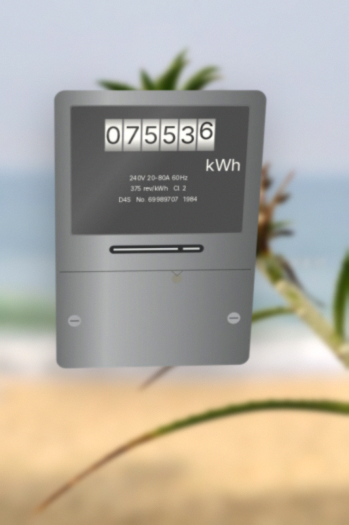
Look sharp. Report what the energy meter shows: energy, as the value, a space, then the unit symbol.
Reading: 75536 kWh
